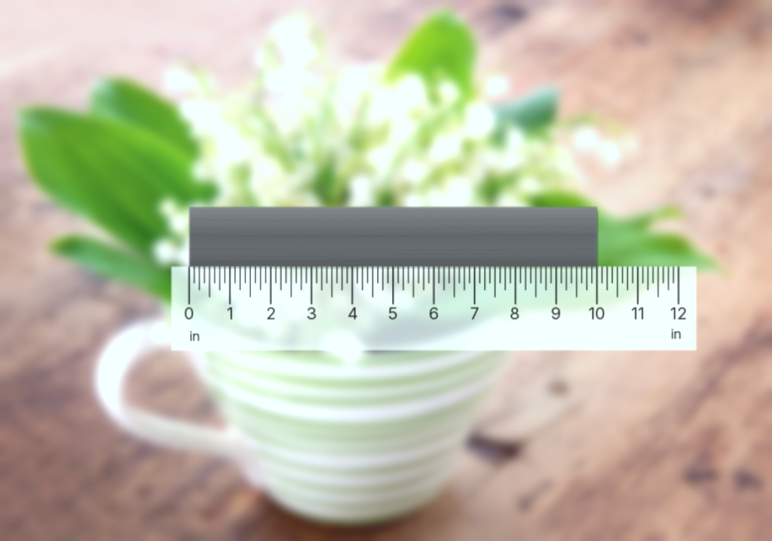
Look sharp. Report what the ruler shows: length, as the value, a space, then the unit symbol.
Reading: 10 in
